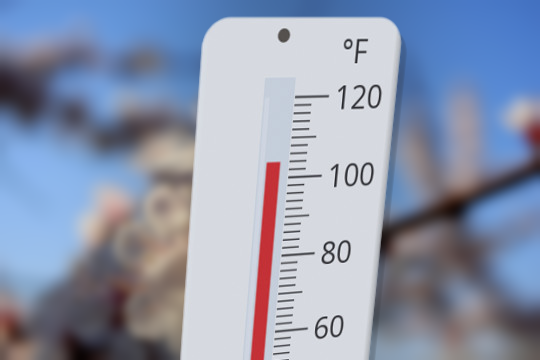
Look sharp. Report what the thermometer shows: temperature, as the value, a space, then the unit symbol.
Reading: 104 °F
